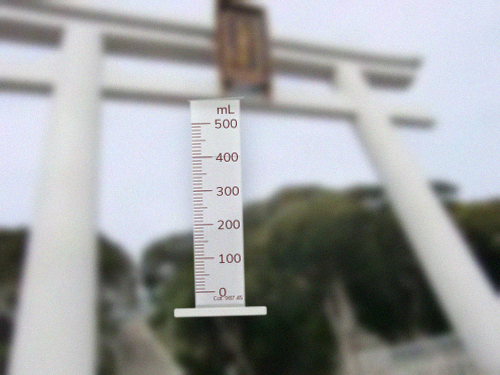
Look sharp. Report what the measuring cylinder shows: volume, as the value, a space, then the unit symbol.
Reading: 400 mL
